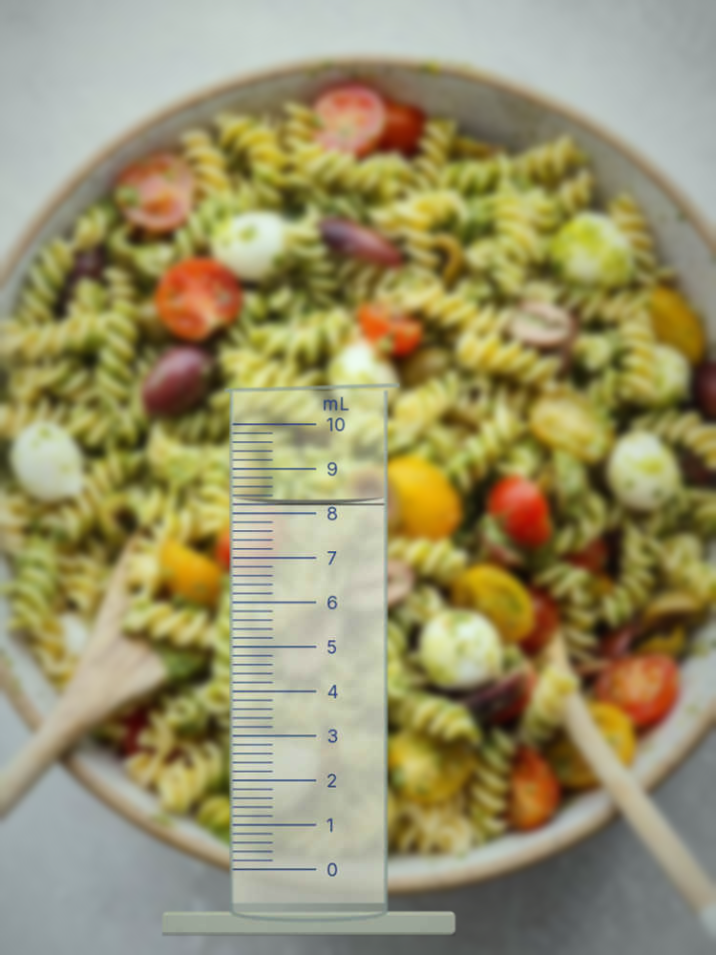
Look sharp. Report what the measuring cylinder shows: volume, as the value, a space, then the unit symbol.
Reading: 8.2 mL
